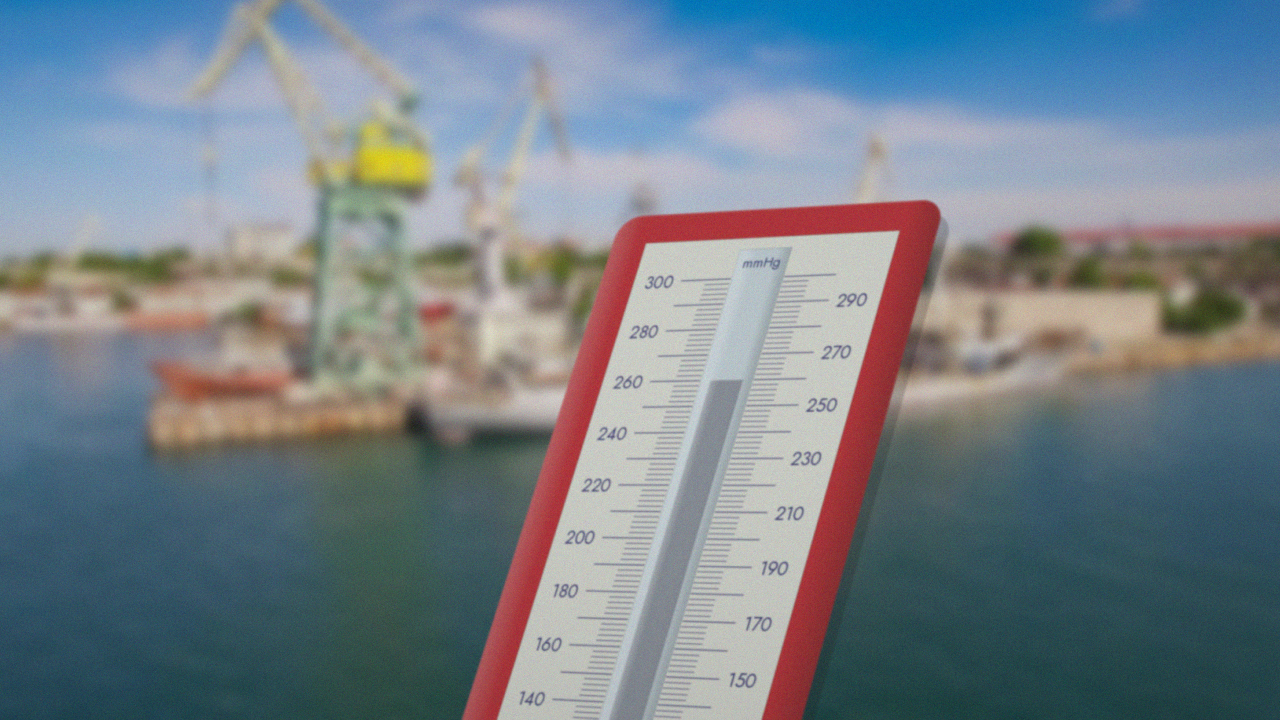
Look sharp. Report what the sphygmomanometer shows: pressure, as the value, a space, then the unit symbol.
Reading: 260 mmHg
